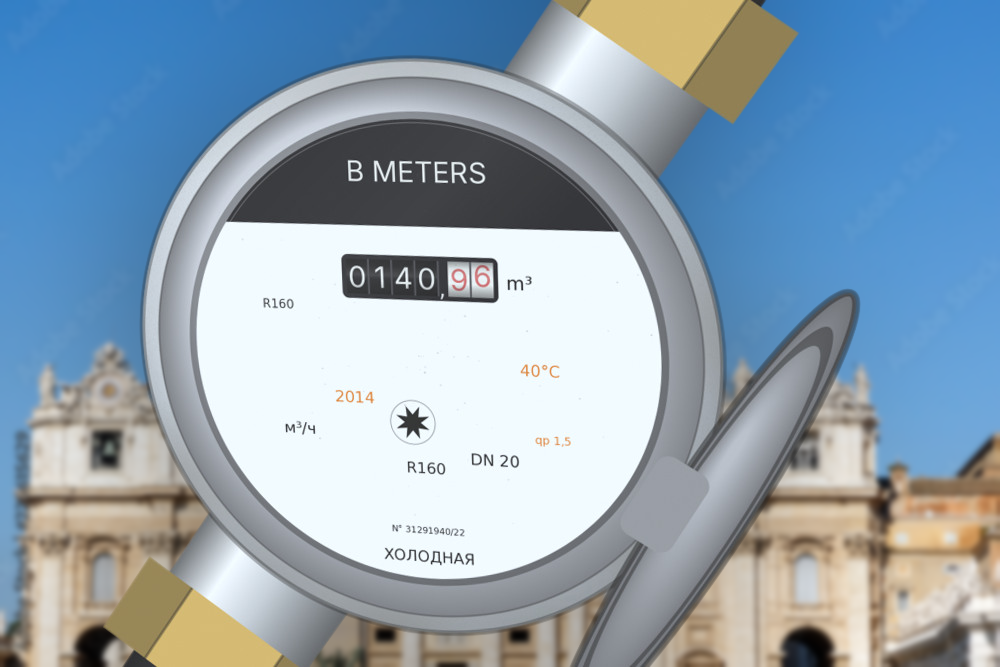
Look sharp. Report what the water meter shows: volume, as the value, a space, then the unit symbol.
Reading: 140.96 m³
